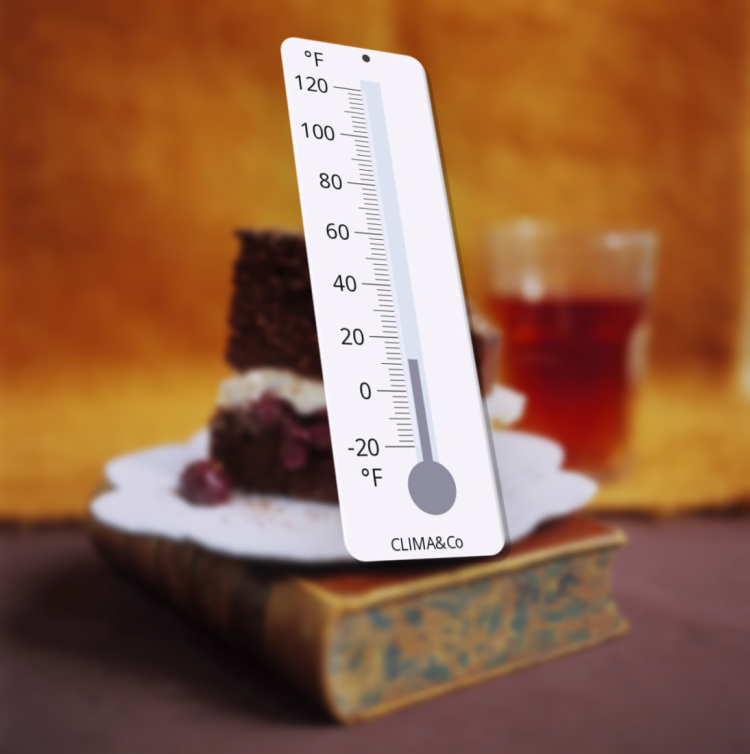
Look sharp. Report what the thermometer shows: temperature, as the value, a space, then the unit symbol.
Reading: 12 °F
